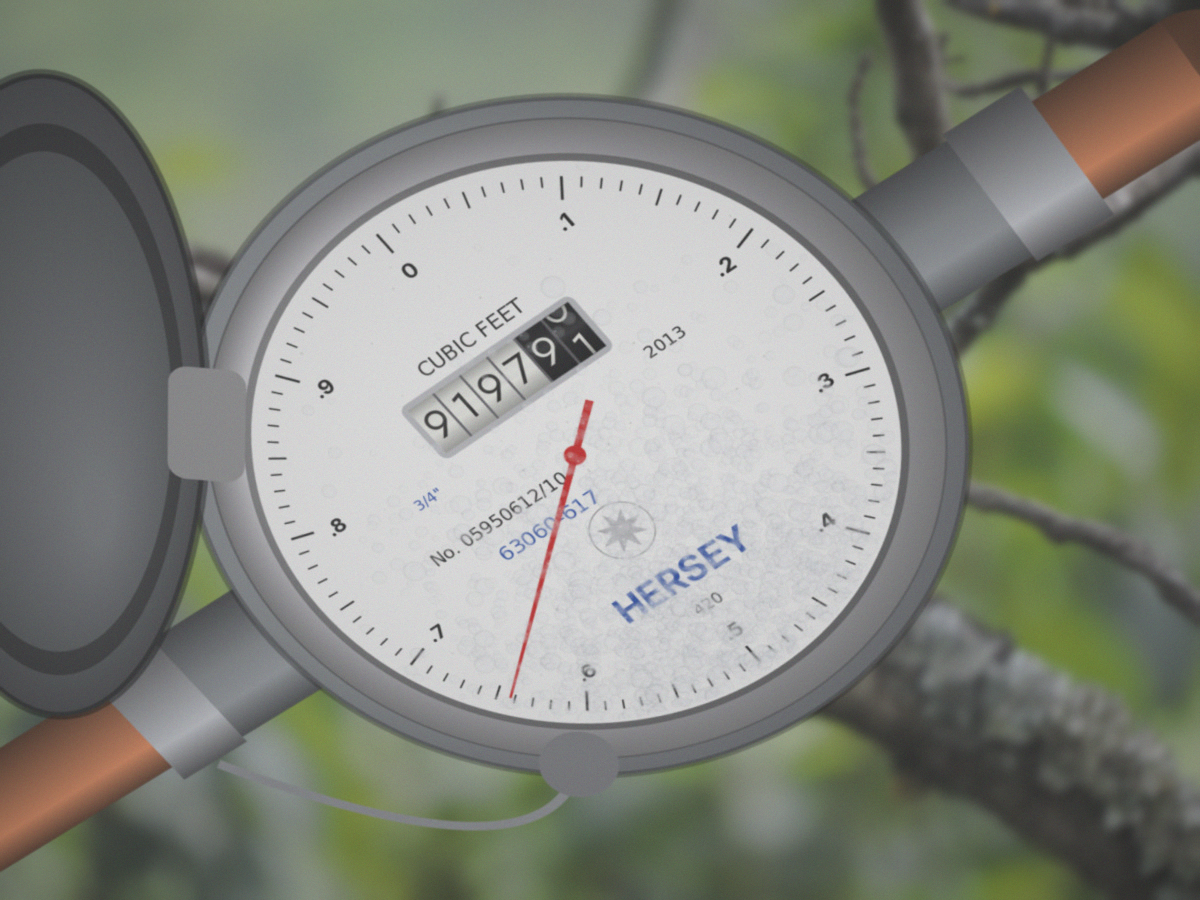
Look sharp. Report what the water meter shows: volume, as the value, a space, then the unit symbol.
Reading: 919790.64 ft³
